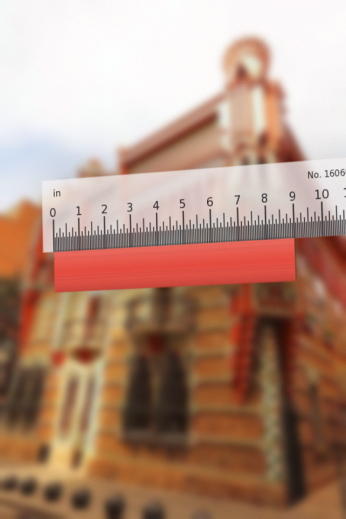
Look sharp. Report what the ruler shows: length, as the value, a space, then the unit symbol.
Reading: 9 in
